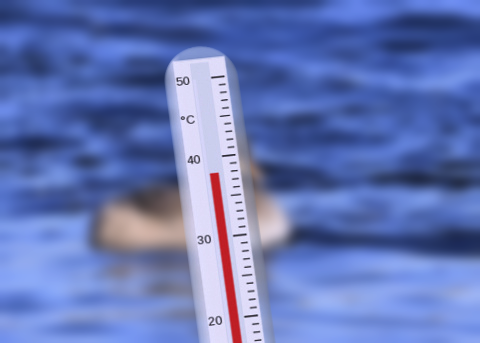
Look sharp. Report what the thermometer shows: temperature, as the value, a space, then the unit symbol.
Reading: 38 °C
